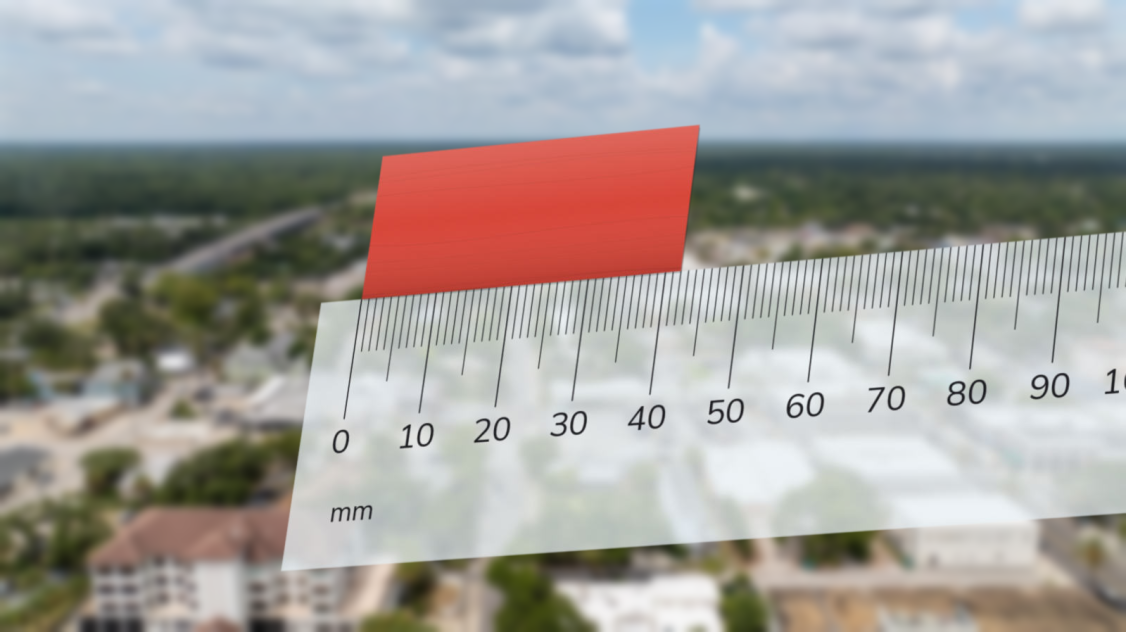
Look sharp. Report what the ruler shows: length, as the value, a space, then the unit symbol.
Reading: 42 mm
